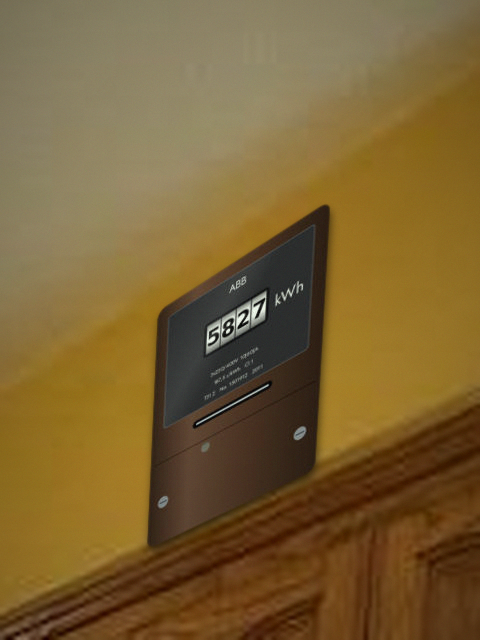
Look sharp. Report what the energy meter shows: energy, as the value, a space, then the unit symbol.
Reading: 5827 kWh
